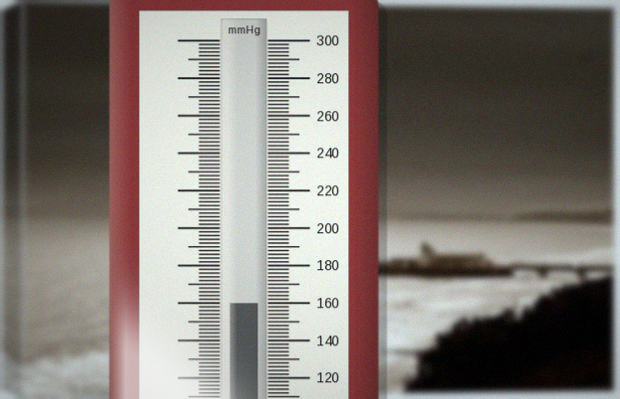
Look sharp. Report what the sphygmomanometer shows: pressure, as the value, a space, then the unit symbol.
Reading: 160 mmHg
